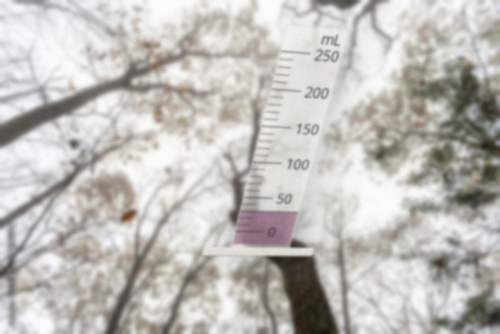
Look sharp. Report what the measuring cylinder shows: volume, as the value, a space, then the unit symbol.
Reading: 30 mL
